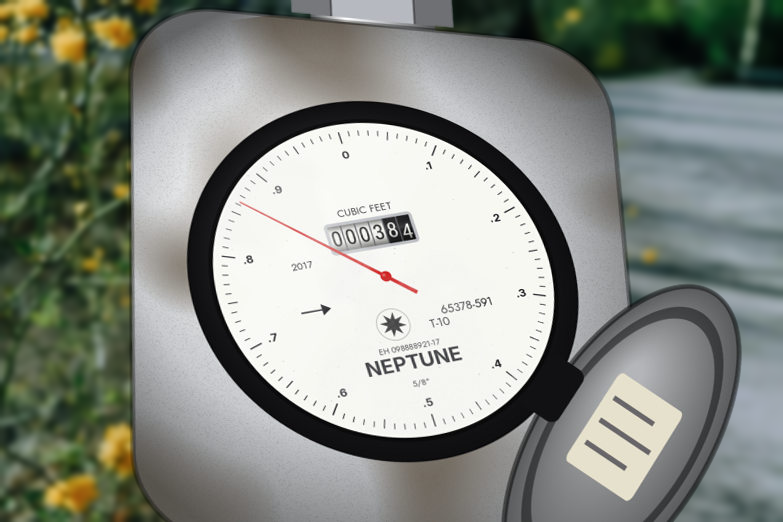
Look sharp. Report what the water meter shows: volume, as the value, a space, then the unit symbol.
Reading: 383.86 ft³
